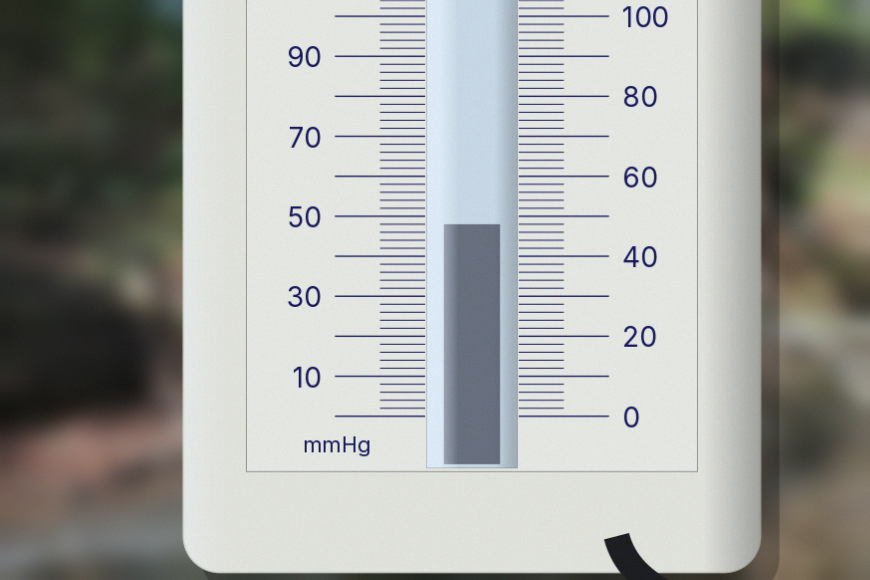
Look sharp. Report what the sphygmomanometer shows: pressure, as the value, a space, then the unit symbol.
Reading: 48 mmHg
